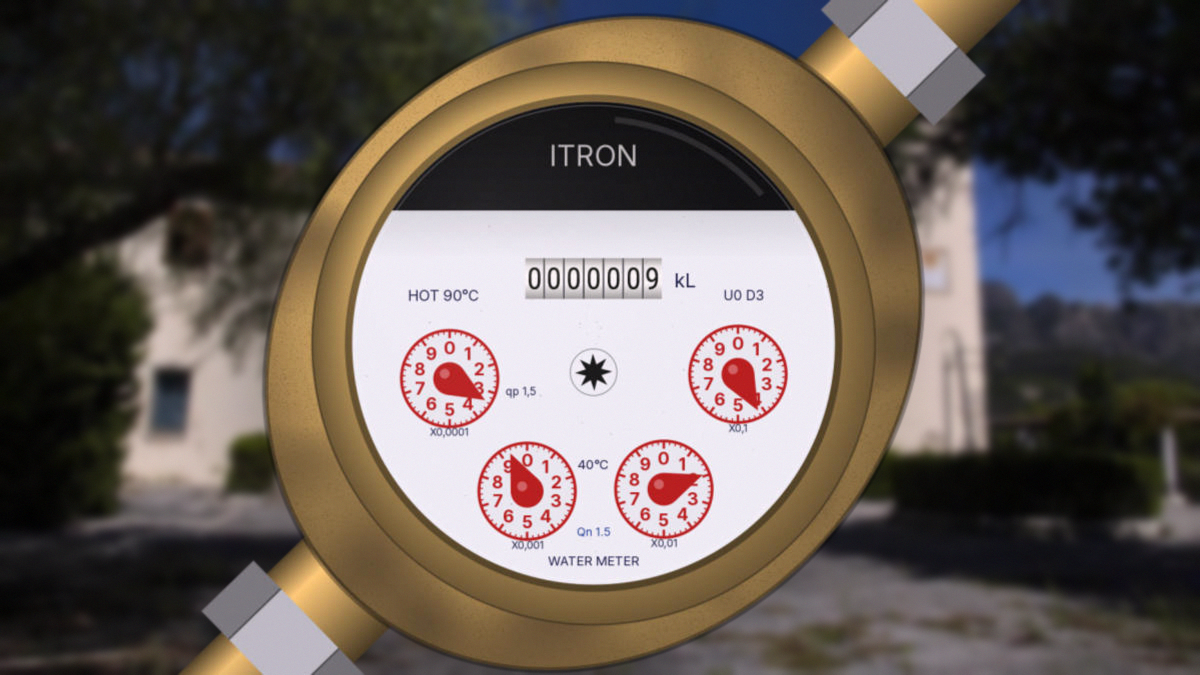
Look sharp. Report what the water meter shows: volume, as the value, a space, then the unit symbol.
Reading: 9.4193 kL
